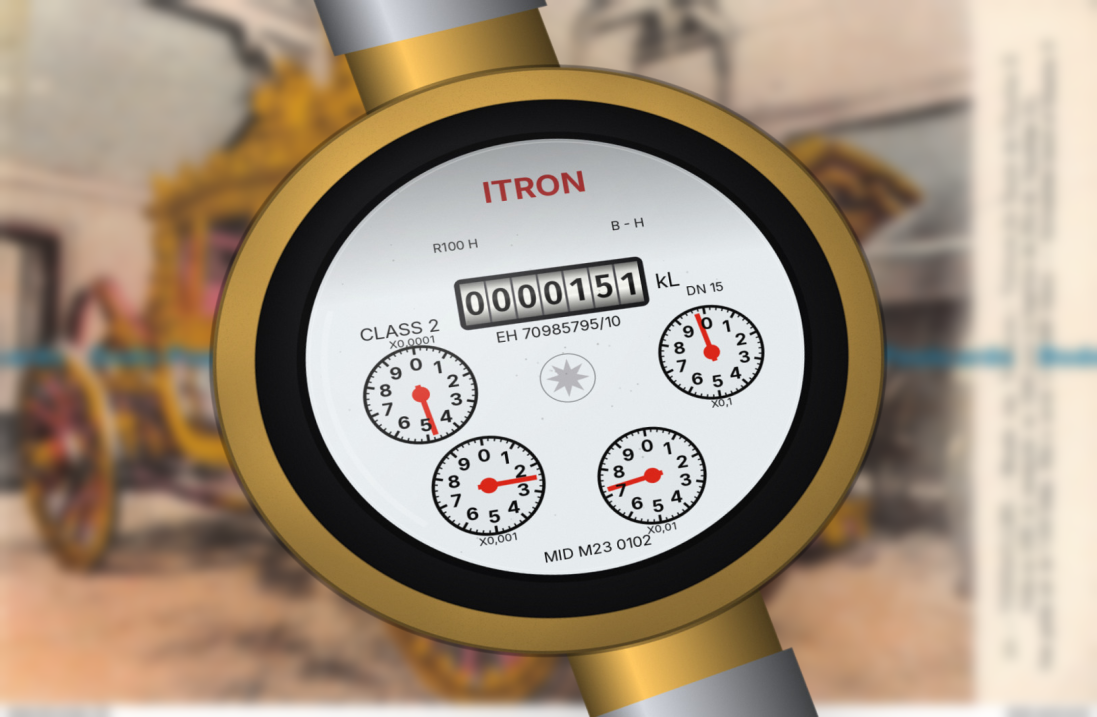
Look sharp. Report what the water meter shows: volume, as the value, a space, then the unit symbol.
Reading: 150.9724 kL
